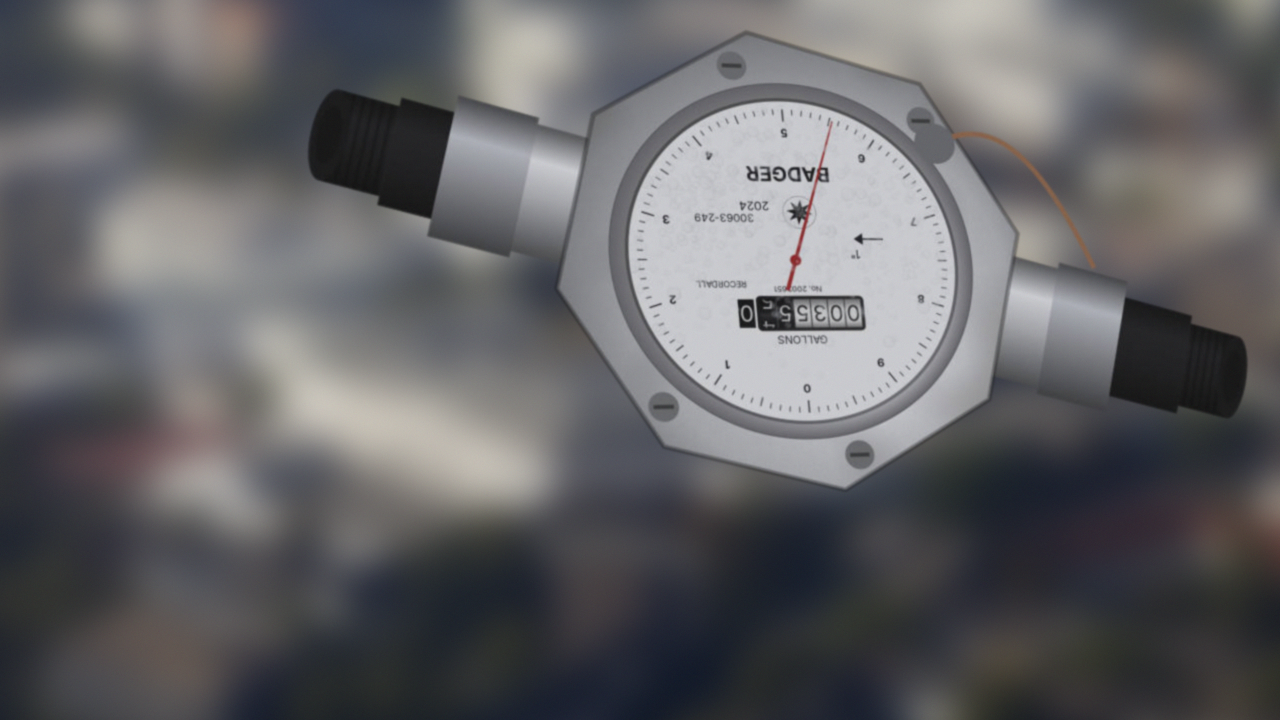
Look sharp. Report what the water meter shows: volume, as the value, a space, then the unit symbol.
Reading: 35545.5 gal
